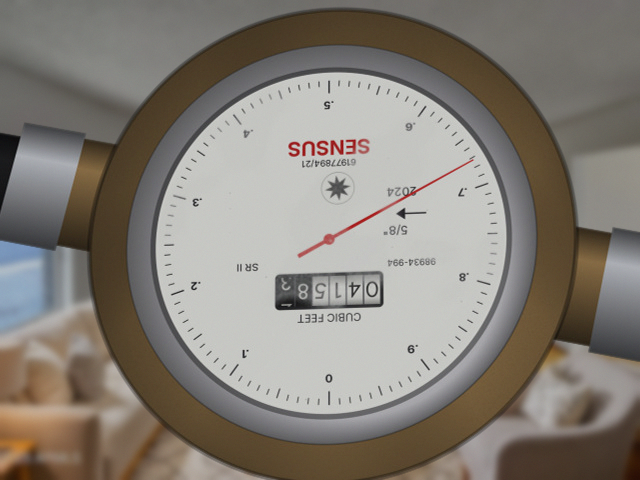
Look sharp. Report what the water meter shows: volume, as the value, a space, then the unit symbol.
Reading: 41582.67 ft³
